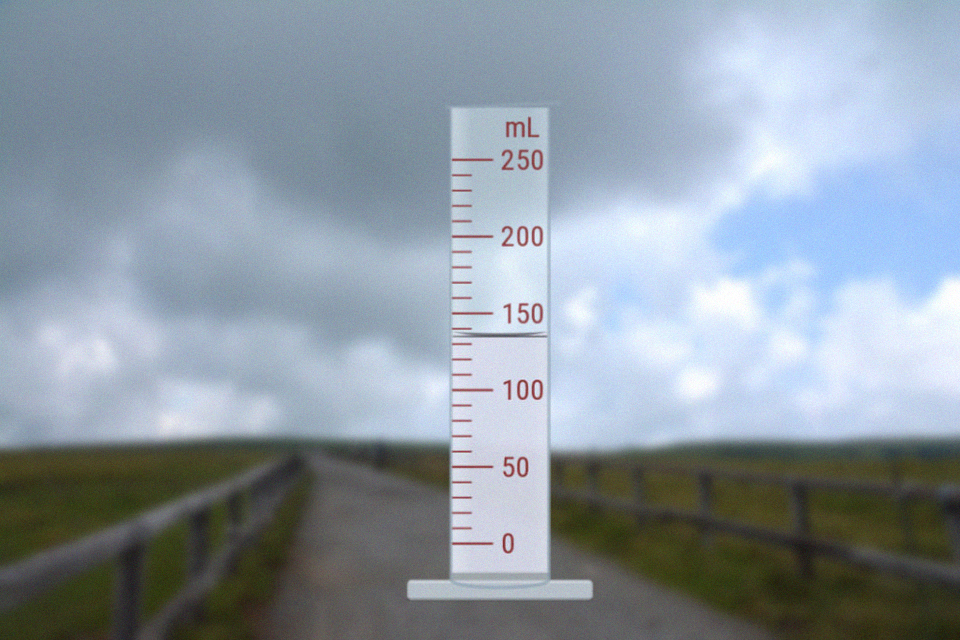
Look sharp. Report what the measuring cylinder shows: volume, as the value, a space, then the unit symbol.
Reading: 135 mL
